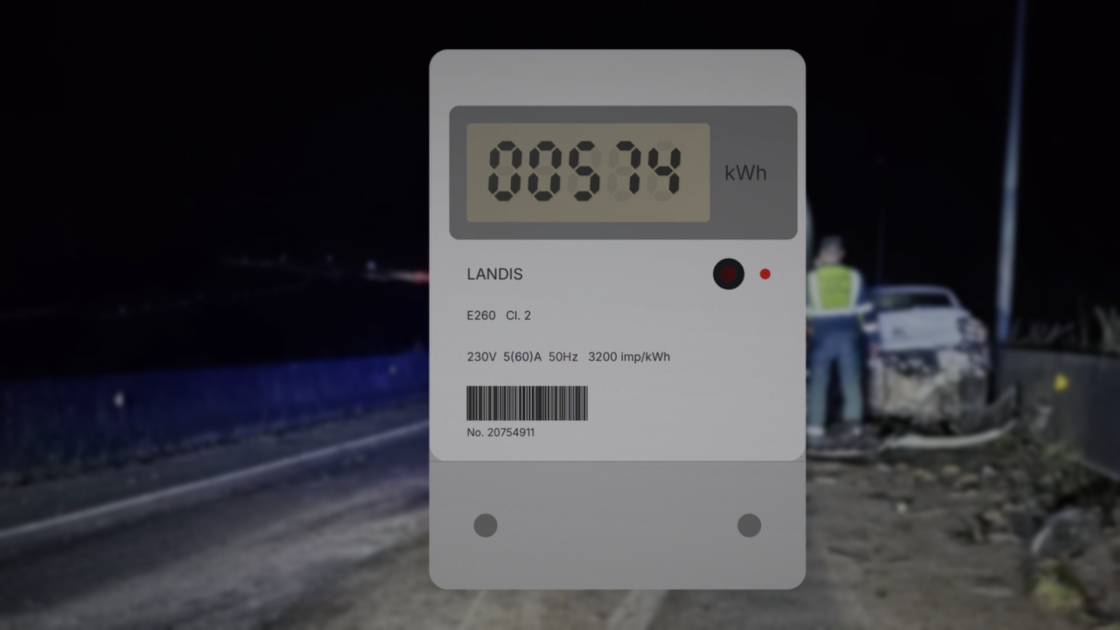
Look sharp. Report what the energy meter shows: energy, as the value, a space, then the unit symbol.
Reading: 574 kWh
